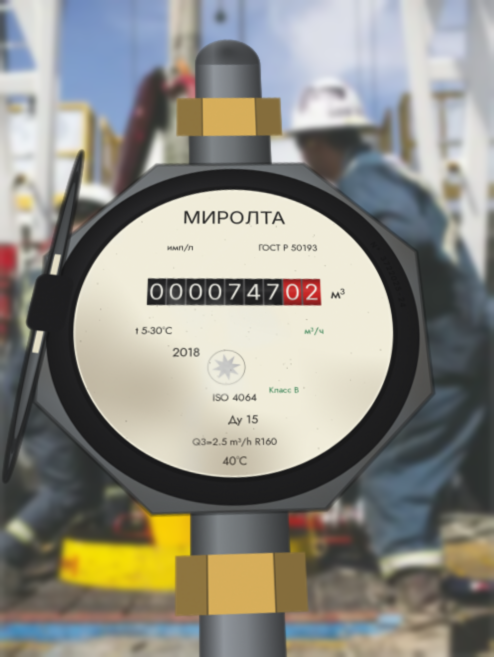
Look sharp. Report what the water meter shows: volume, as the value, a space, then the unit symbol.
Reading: 747.02 m³
